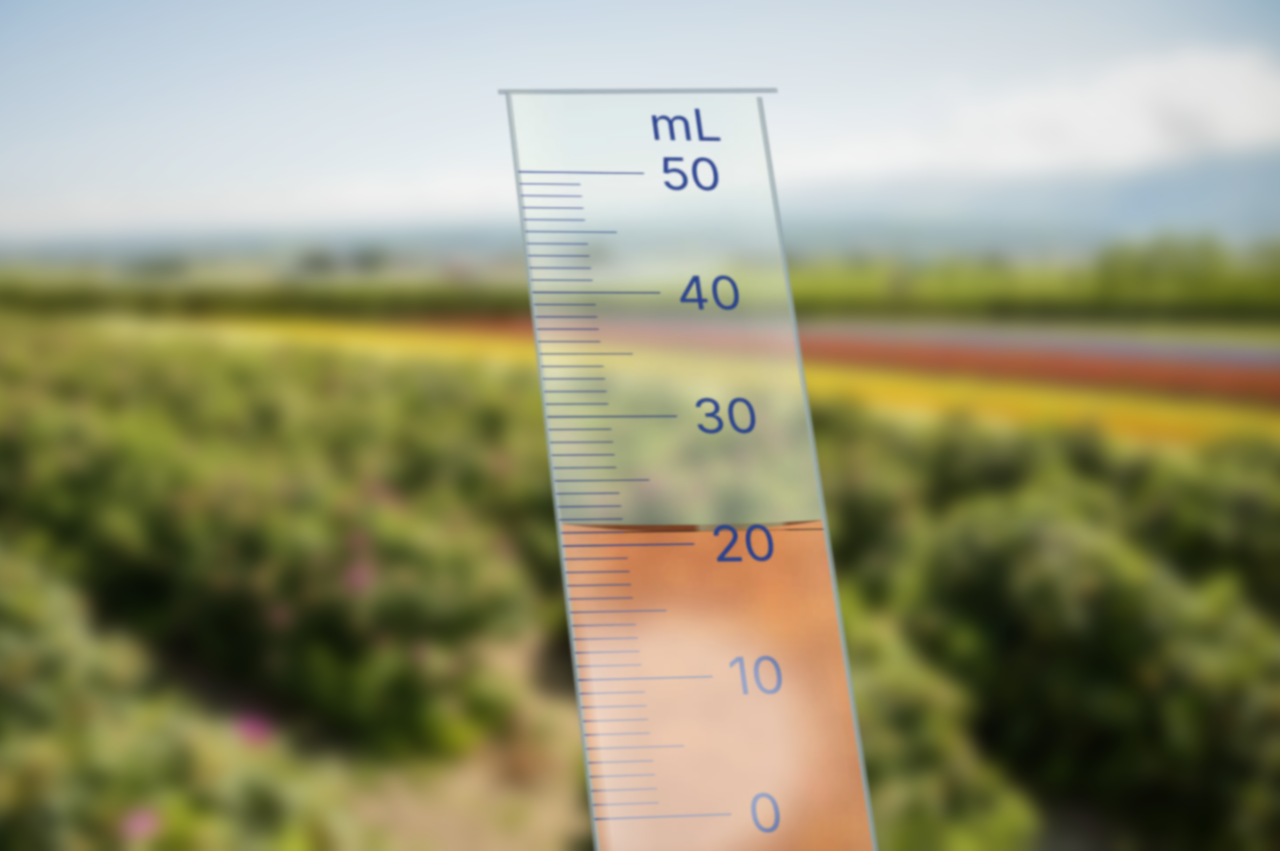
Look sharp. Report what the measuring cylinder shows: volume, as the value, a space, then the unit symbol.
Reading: 21 mL
